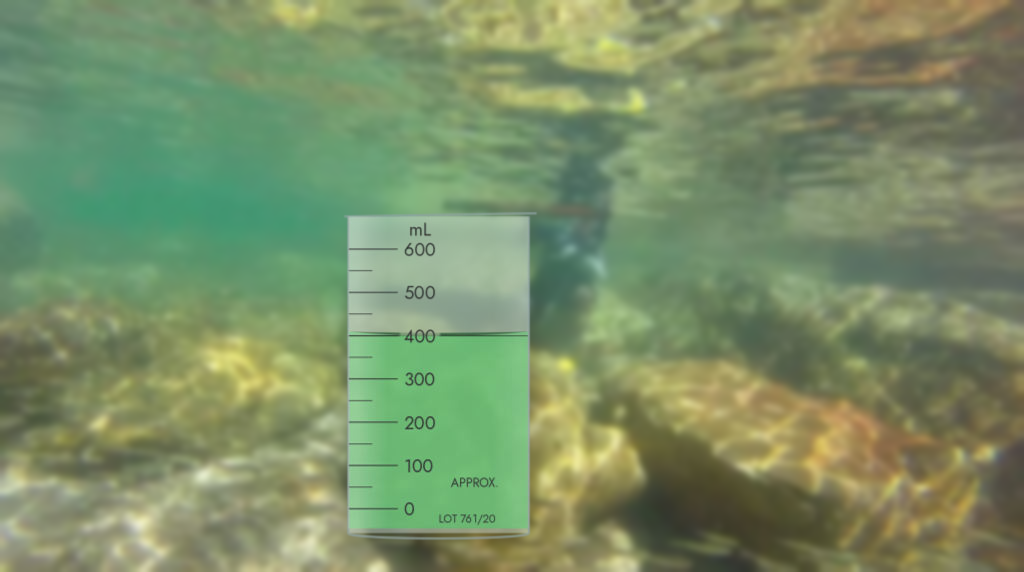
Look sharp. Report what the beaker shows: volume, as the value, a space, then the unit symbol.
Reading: 400 mL
